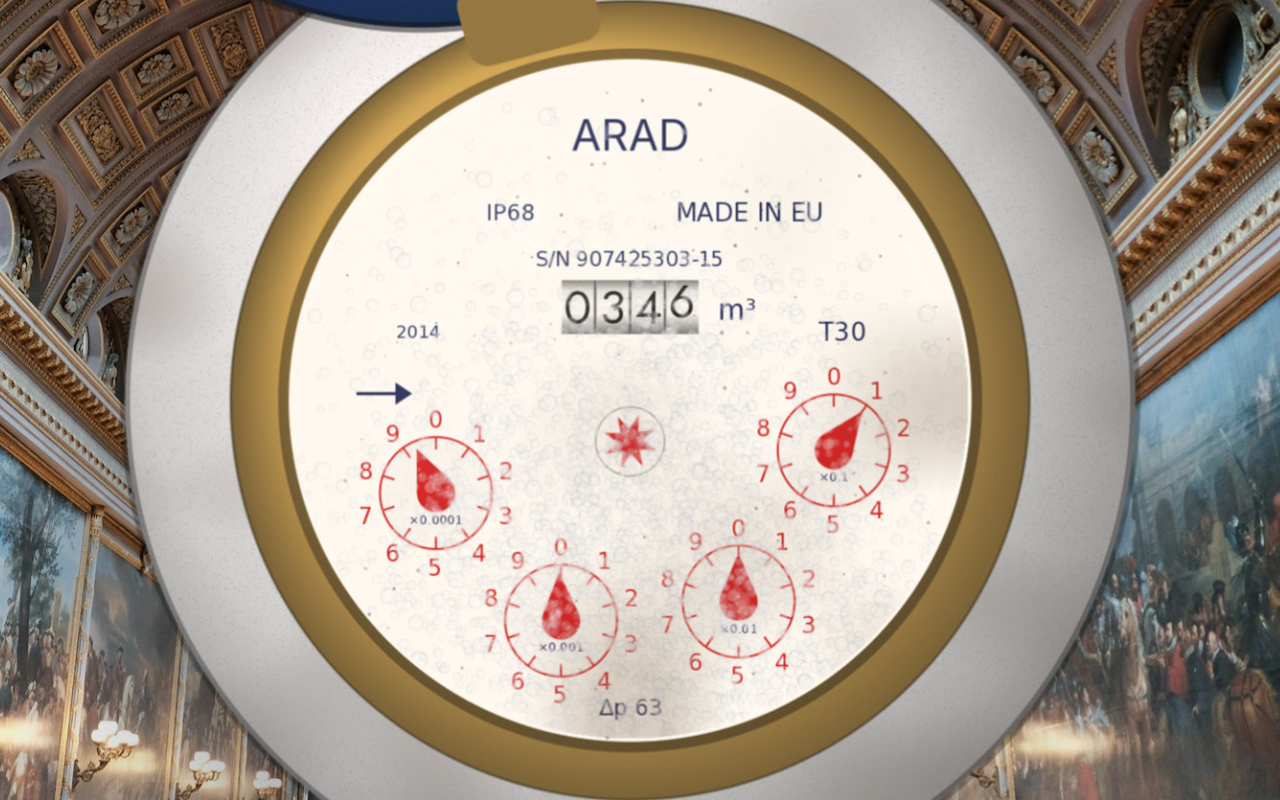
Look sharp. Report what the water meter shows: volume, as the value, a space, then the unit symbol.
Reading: 346.0999 m³
